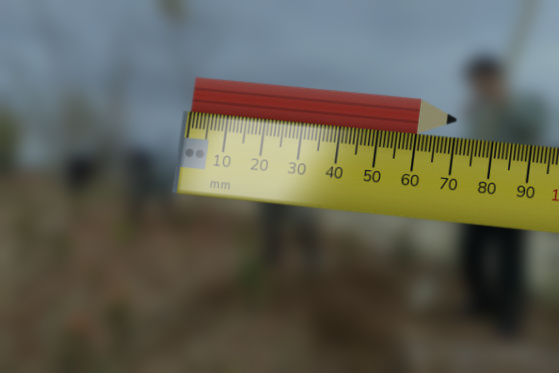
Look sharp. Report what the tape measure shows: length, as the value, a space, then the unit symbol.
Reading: 70 mm
